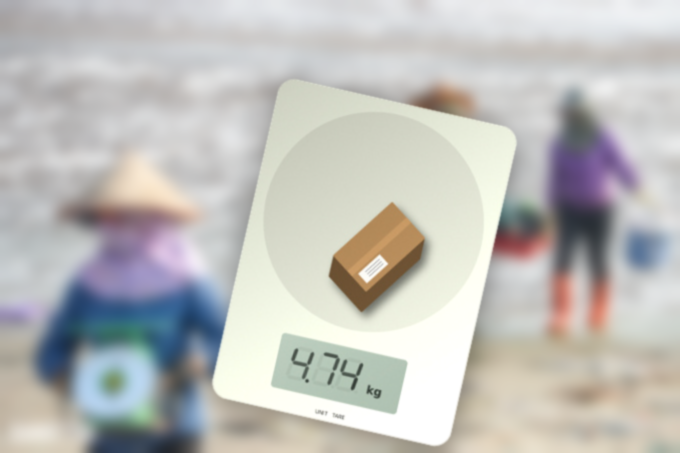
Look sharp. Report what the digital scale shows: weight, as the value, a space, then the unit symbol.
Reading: 4.74 kg
